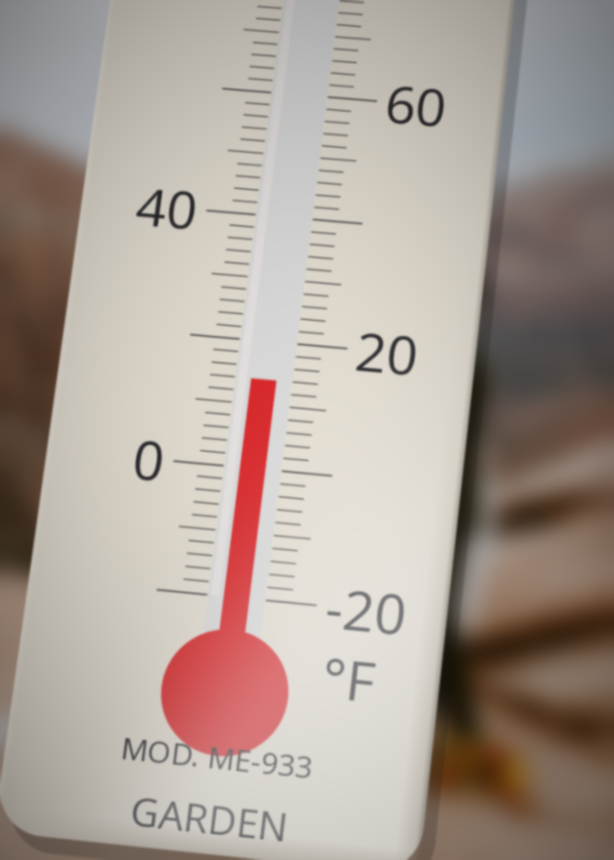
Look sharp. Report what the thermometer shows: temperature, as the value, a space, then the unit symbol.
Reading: 14 °F
